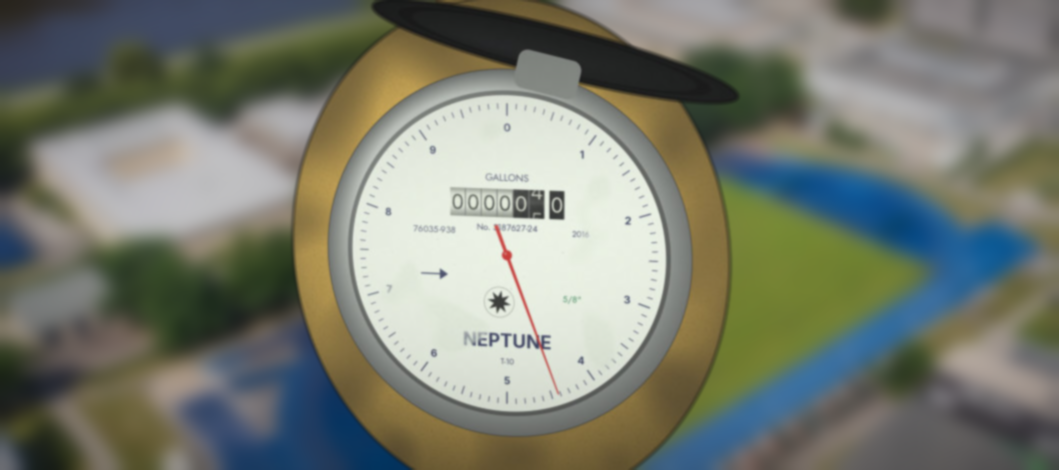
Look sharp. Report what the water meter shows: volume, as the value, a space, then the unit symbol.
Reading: 44.4 gal
